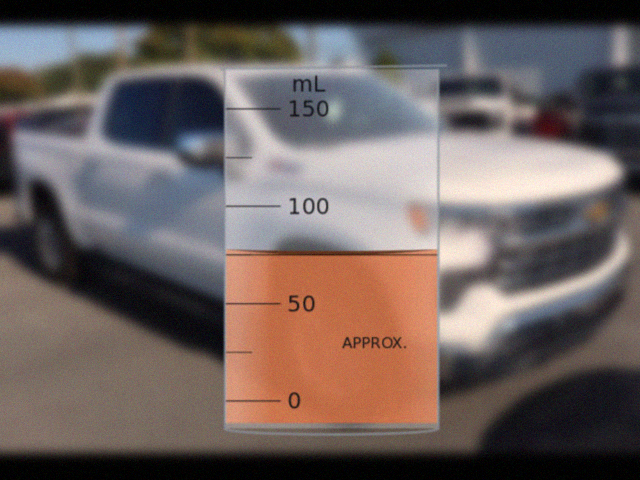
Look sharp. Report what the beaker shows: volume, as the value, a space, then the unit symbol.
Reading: 75 mL
